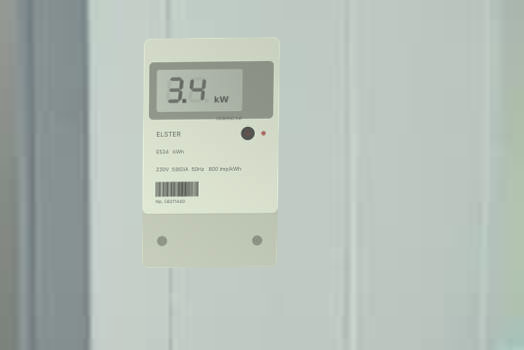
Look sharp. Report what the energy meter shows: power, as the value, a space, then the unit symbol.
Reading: 3.4 kW
